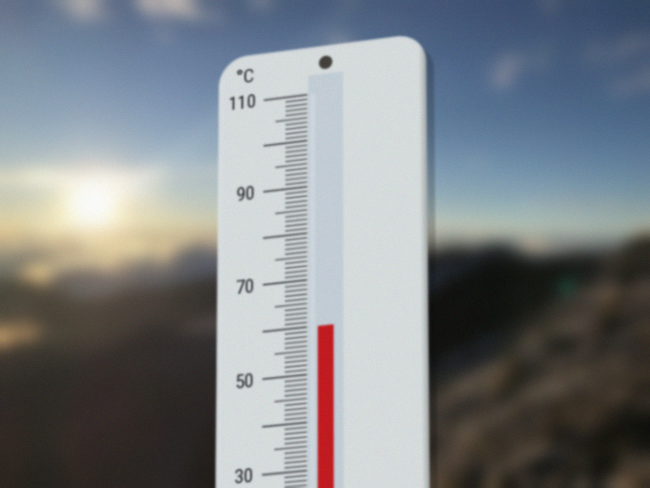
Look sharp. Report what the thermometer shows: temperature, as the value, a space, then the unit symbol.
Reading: 60 °C
